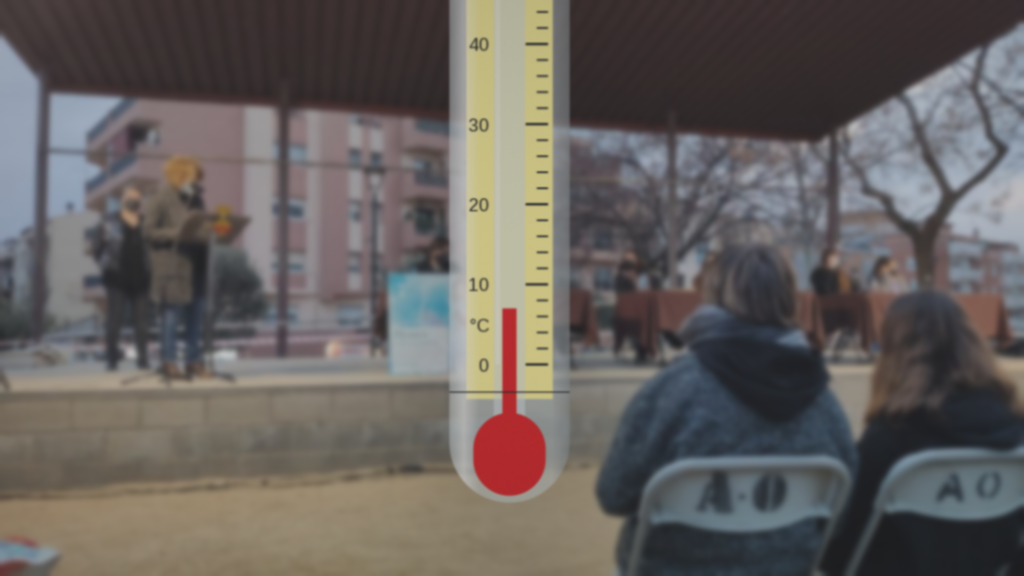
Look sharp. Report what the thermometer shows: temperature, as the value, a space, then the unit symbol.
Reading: 7 °C
